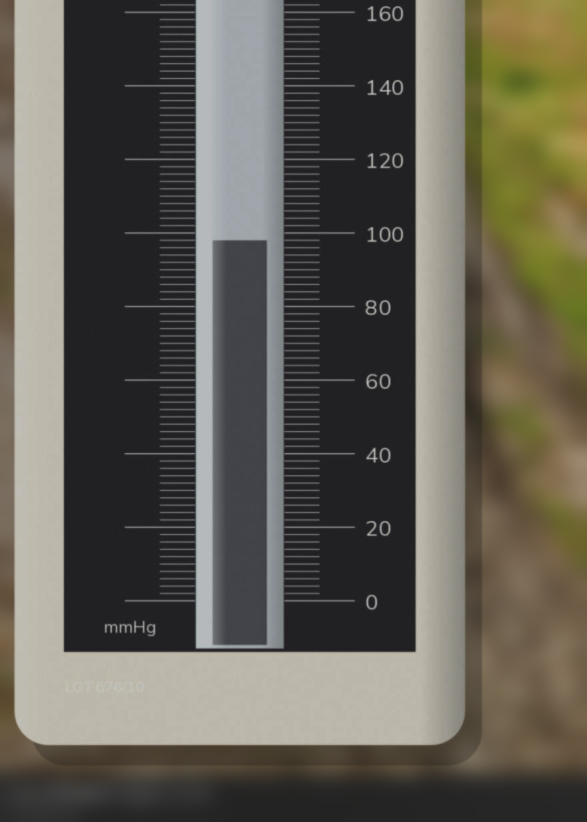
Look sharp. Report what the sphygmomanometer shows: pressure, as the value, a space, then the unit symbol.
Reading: 98 mmHg
